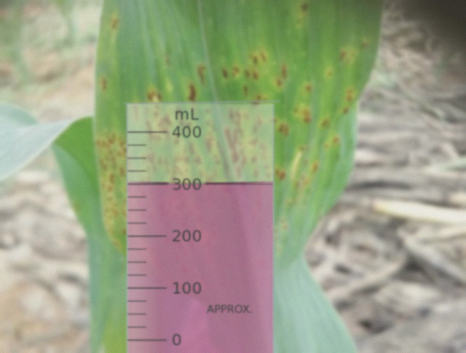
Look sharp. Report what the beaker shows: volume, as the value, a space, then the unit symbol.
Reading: 300 mL
